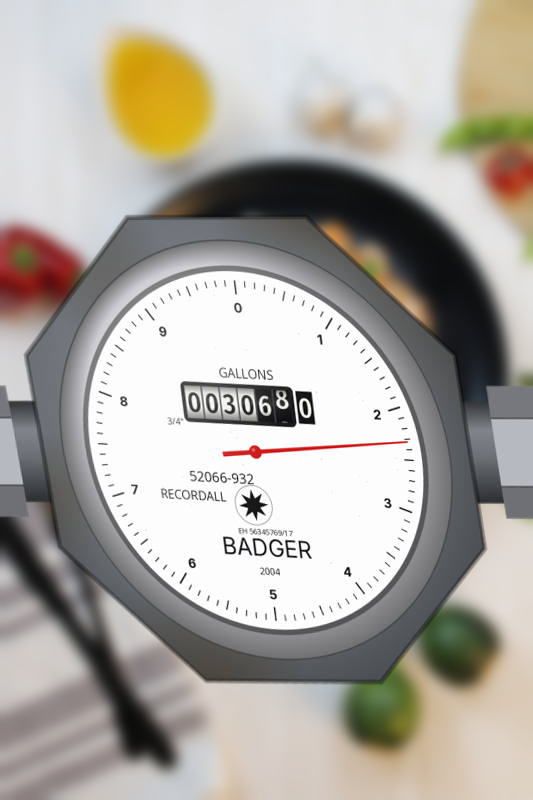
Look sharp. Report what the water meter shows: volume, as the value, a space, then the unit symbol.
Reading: 30682.3 gal
